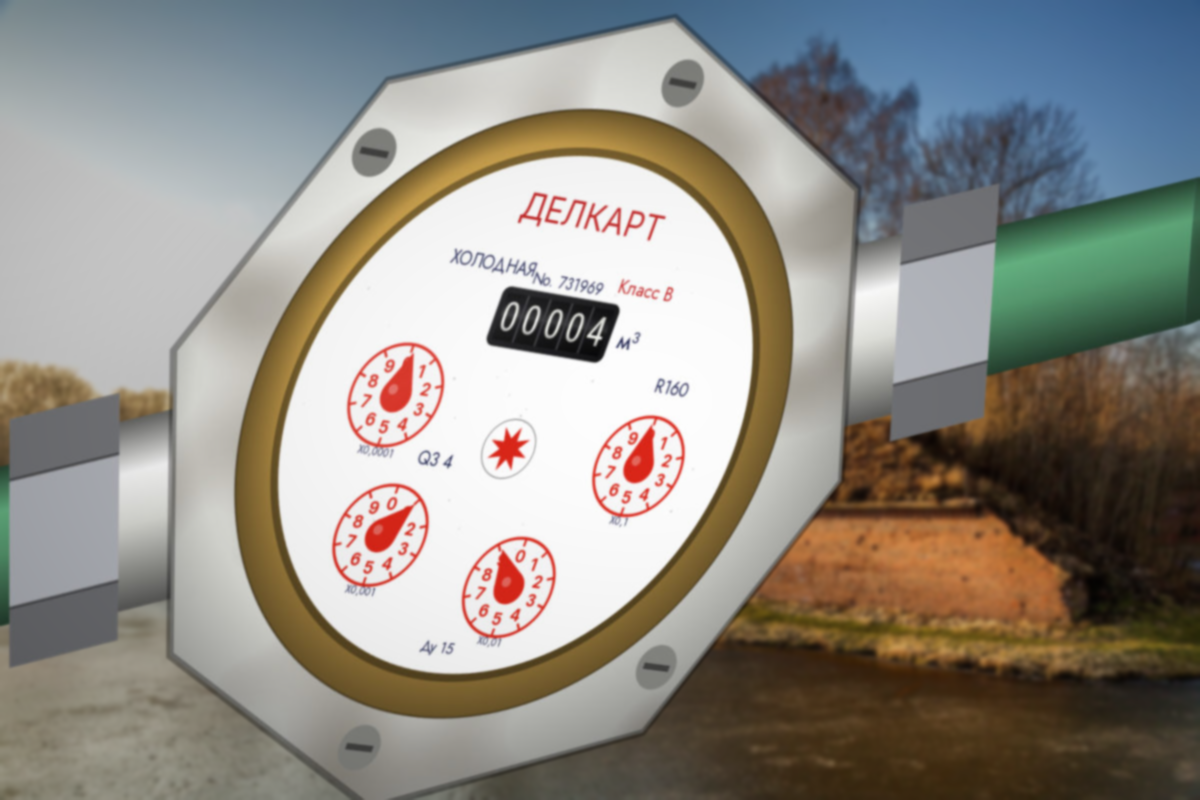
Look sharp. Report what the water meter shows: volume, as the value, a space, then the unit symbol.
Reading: 3.9910 m³
